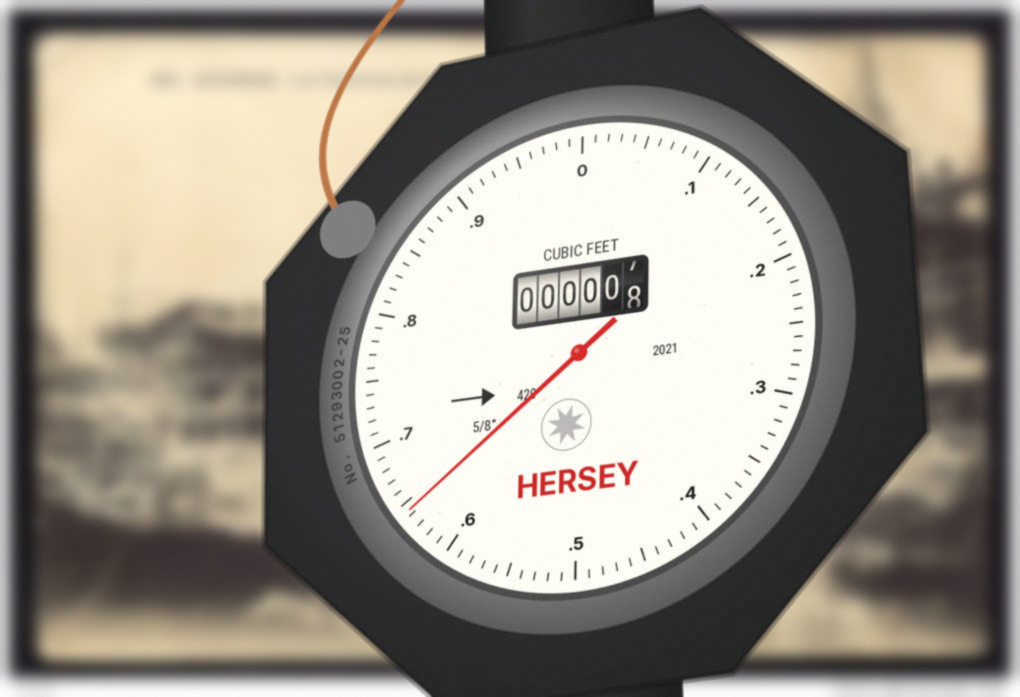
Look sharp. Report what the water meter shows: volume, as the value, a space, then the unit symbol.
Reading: 7.64 ft³
